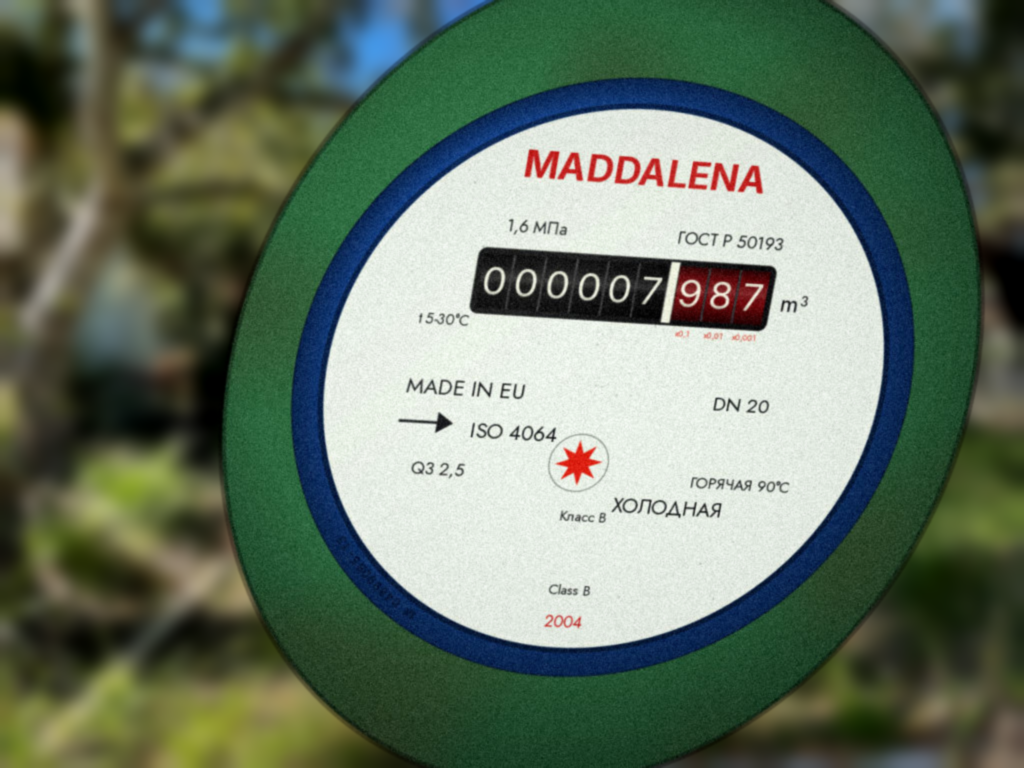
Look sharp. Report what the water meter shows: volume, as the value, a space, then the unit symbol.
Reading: 7.987 m³
